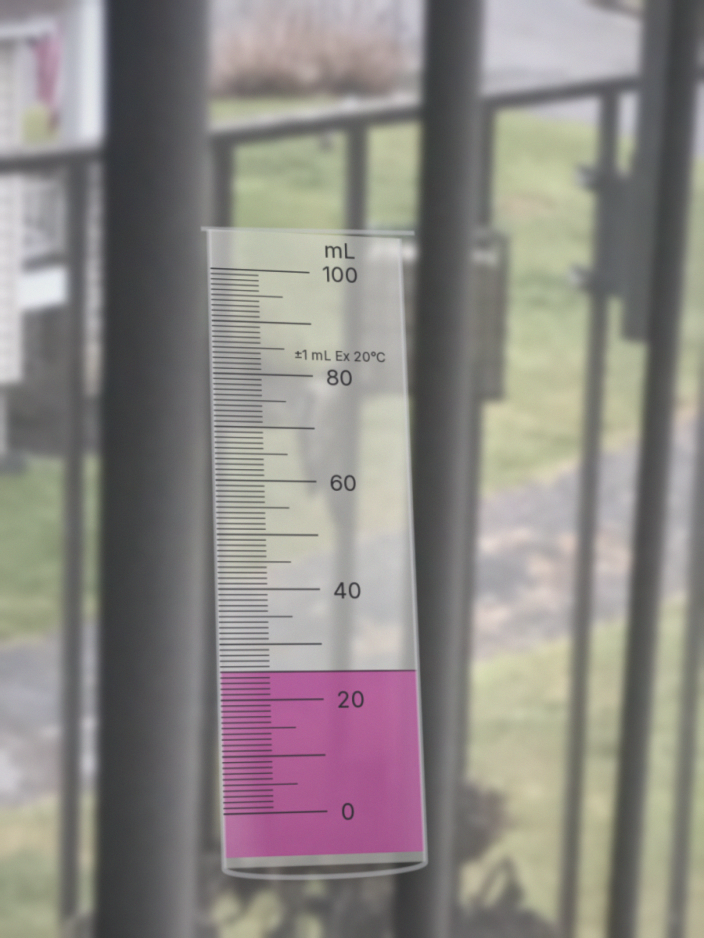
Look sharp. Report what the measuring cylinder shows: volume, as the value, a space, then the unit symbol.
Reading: 25 mL
